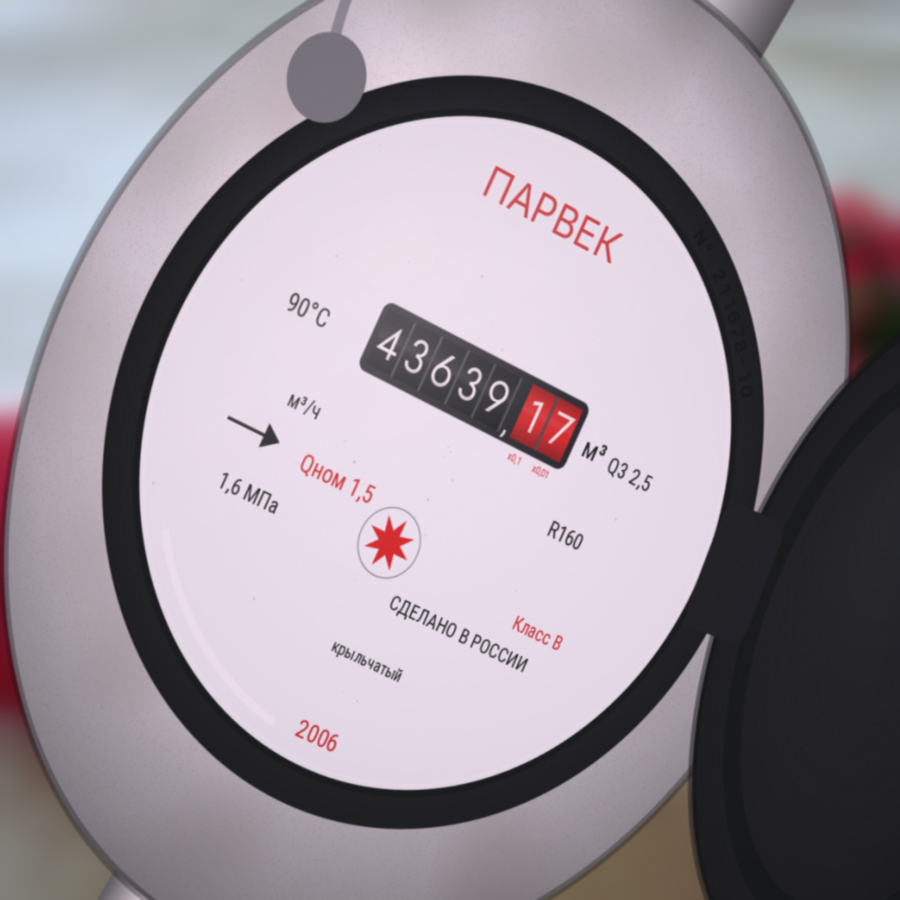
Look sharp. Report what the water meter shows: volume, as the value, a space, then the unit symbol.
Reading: 43639.17 m³
